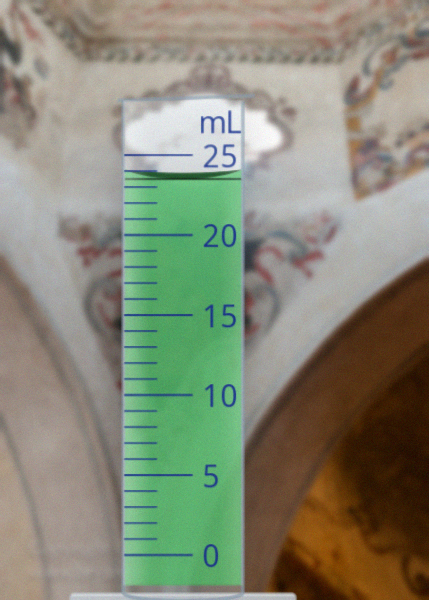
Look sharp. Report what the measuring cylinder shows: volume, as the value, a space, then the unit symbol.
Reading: 23.5 mL
